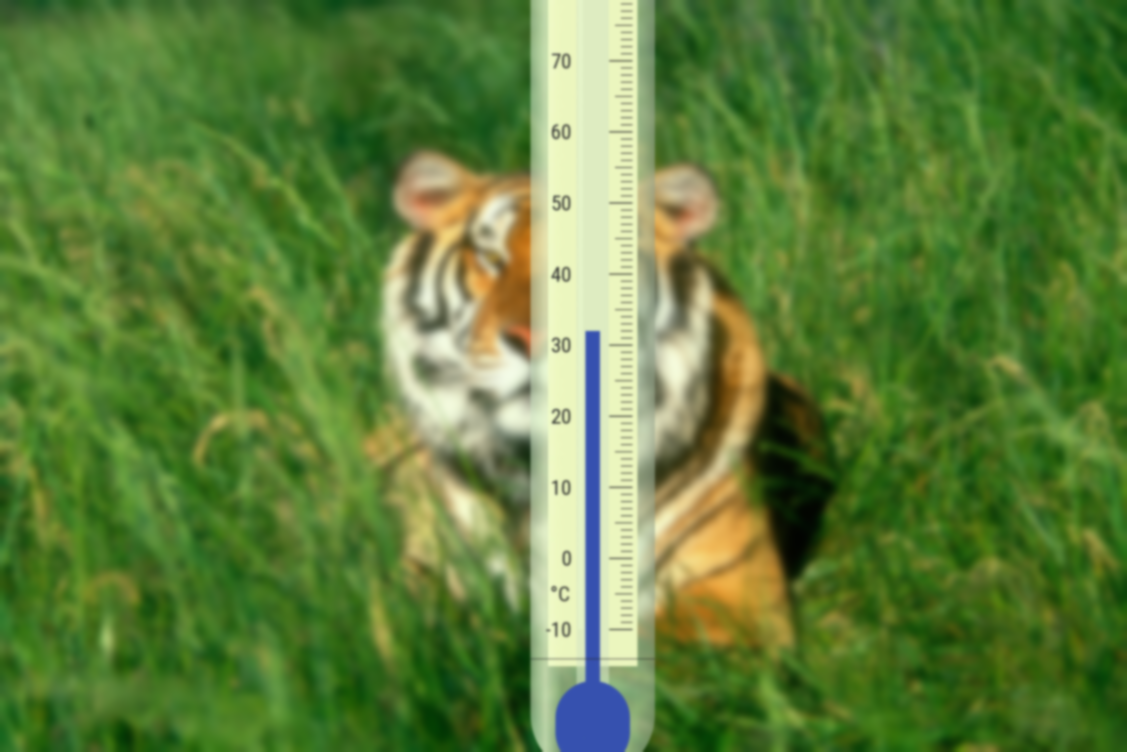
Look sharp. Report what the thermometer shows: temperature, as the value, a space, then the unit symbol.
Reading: 32 °C
